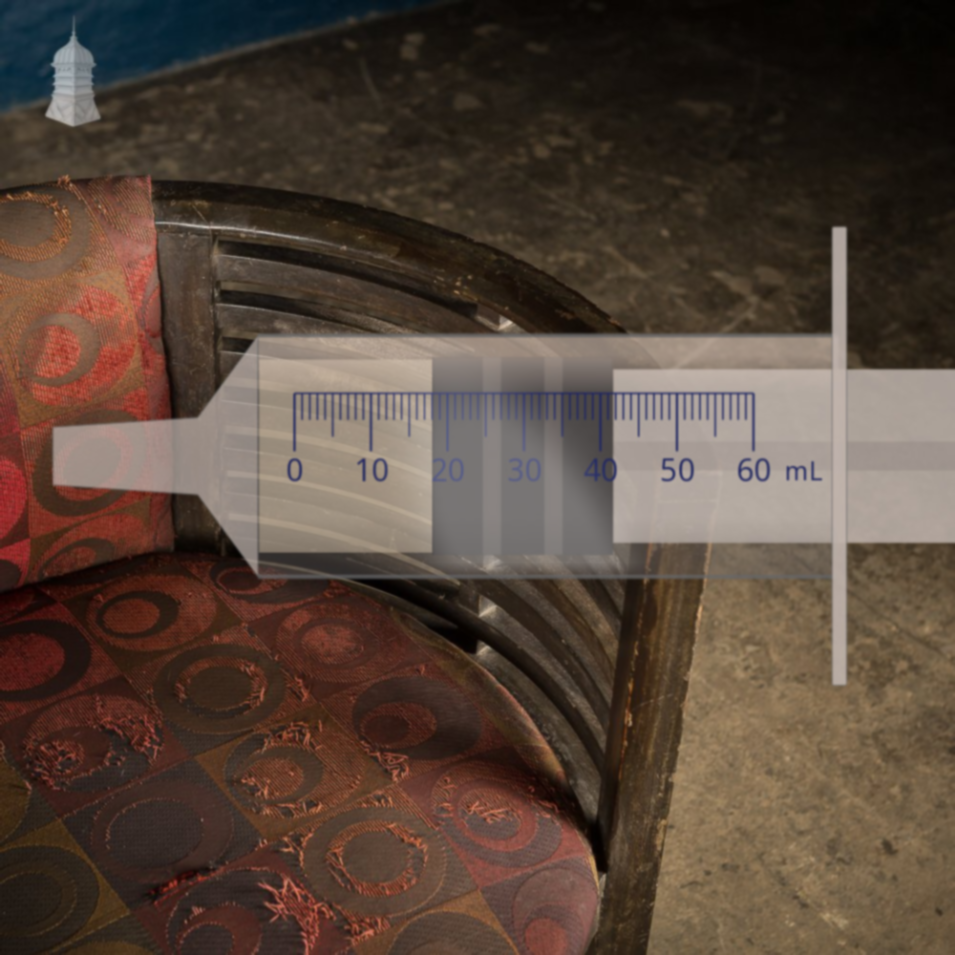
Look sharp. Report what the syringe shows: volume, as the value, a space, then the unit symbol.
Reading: 18 mL
